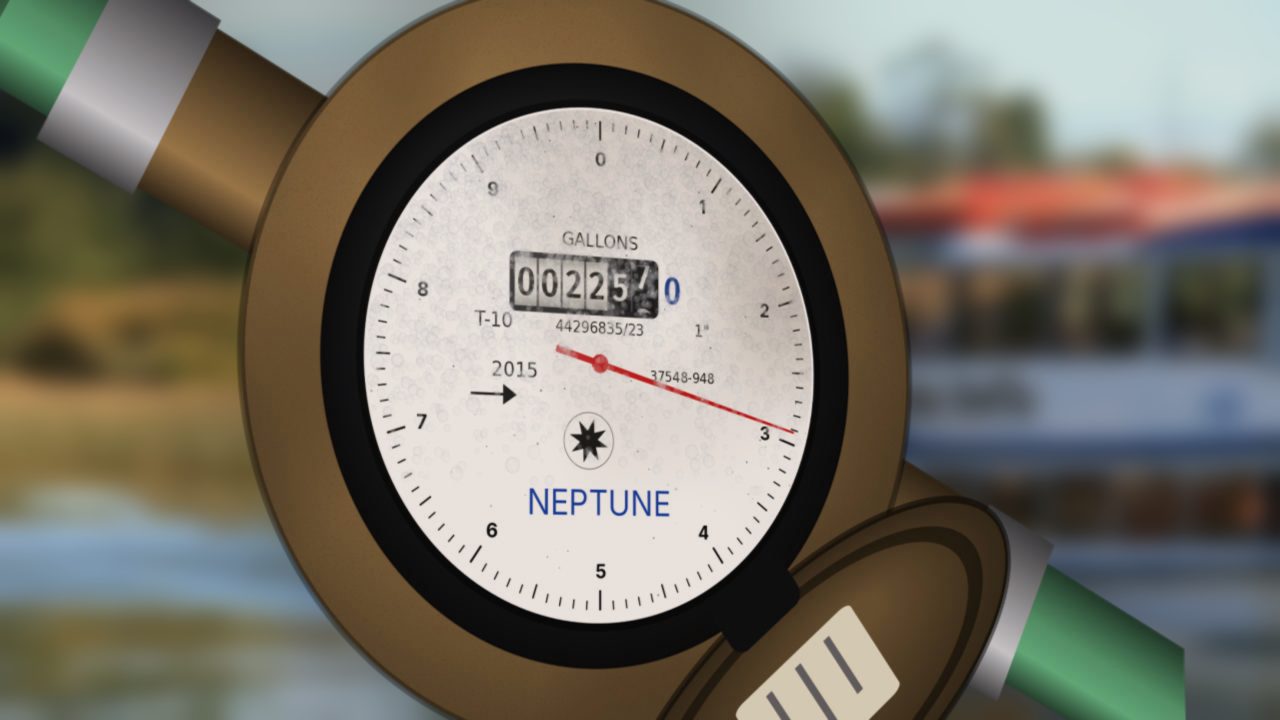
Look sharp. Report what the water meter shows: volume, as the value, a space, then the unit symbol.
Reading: 22572.9 gal
